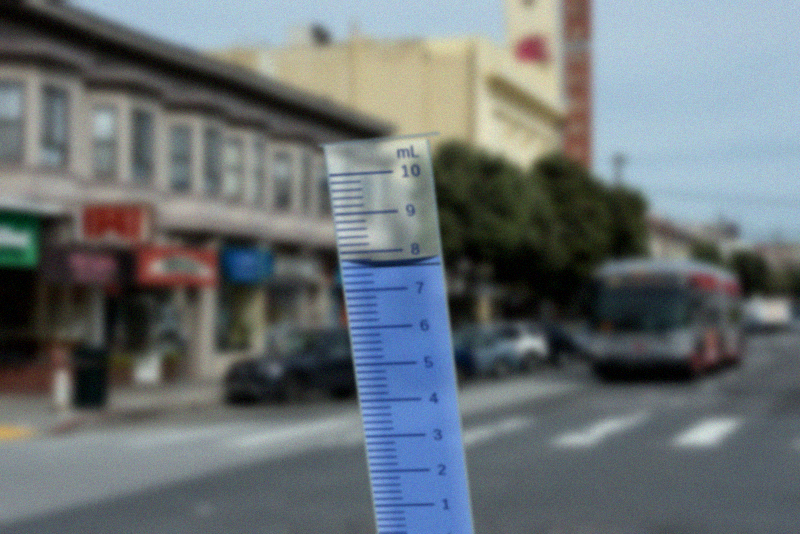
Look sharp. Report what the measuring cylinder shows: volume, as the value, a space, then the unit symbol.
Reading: 7.6 mL
